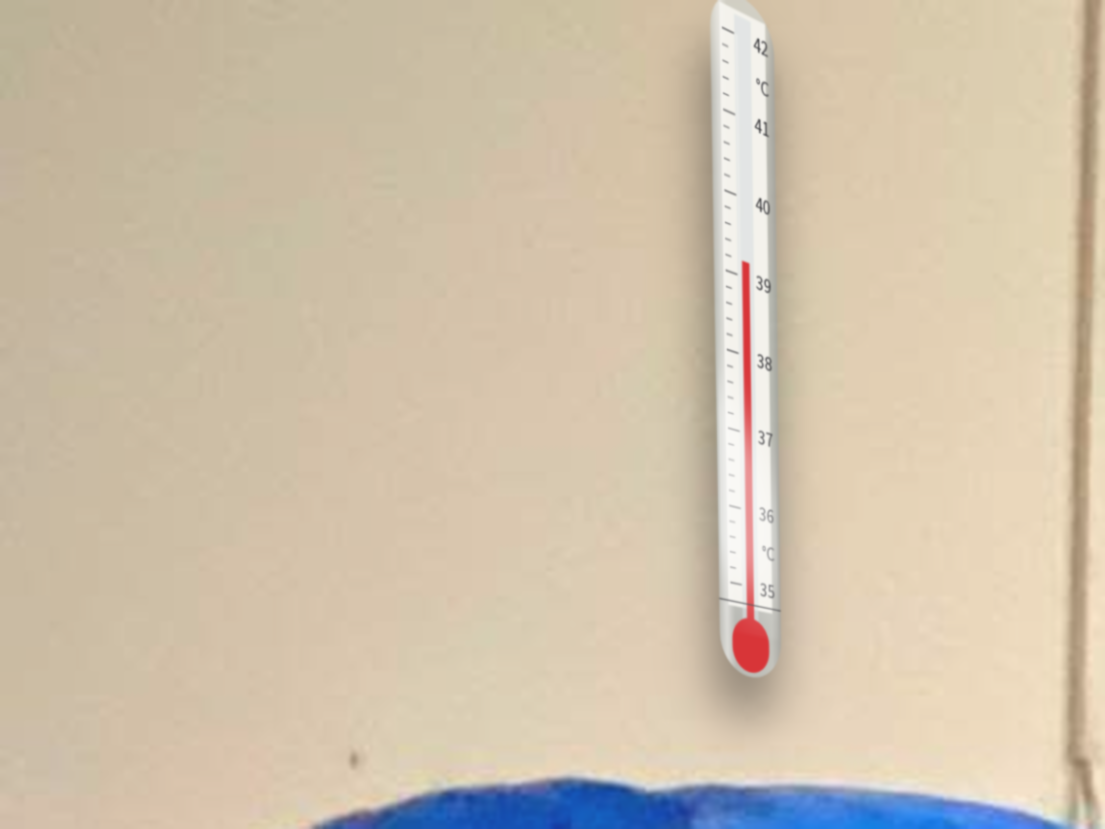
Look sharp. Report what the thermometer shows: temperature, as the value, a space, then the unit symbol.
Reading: 39.2 °C
